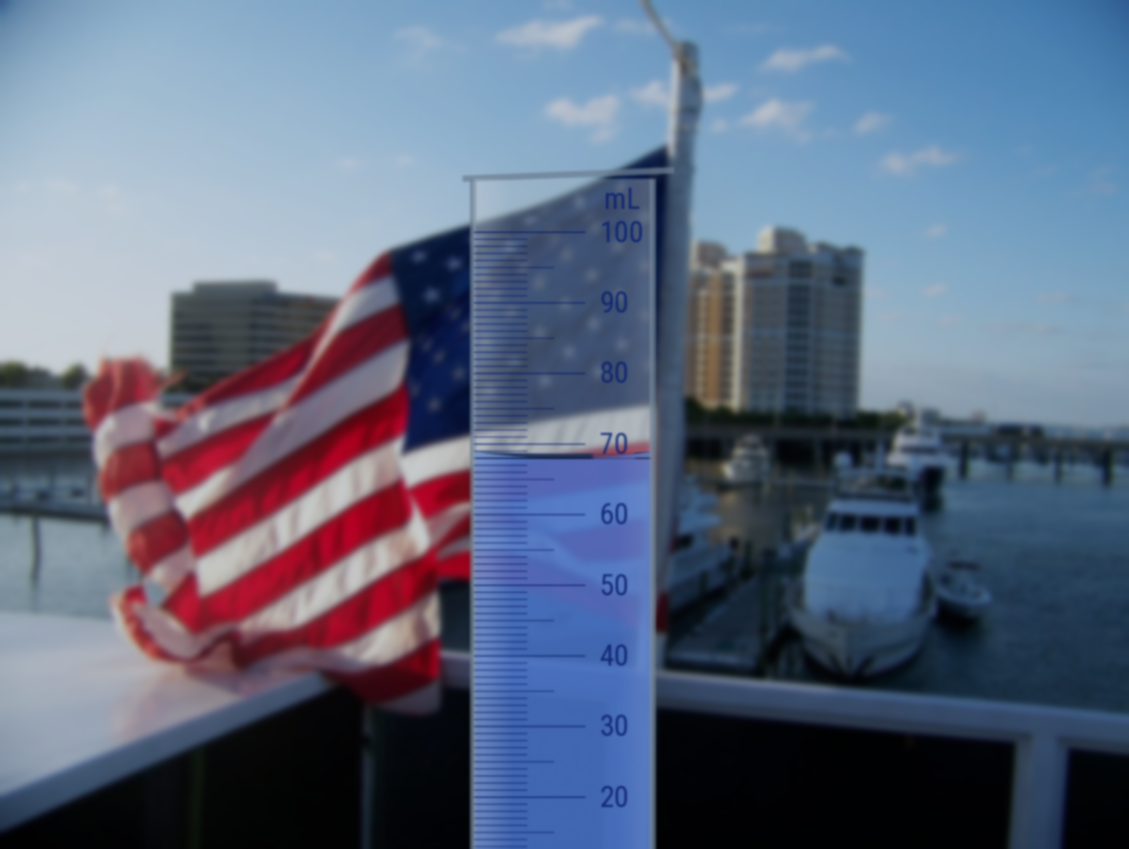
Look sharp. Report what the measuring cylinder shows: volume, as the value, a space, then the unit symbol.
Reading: 68 mL
